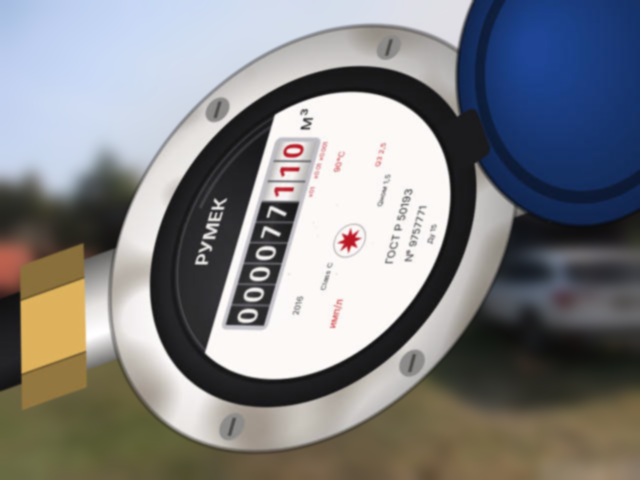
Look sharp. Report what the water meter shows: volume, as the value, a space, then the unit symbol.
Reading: 77.110 m³
